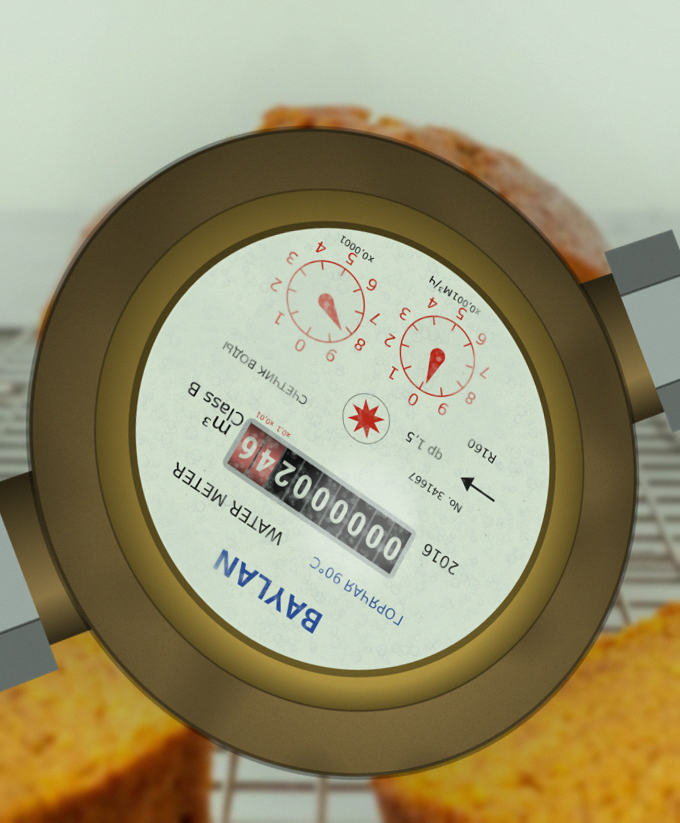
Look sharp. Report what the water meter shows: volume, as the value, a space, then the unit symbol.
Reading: 2.4598 m³
